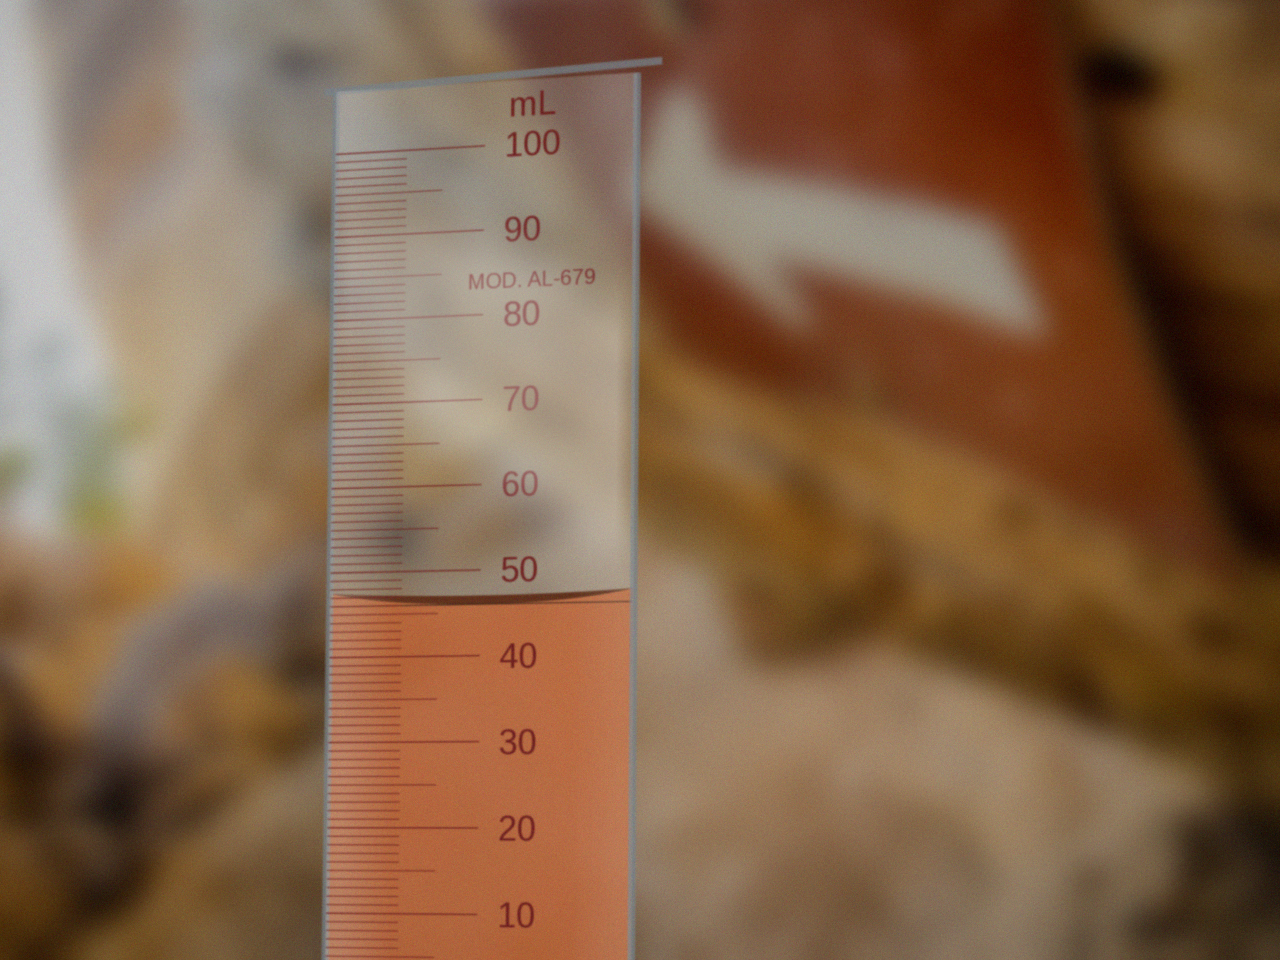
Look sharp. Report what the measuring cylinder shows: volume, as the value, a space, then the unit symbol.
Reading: 46 mL
